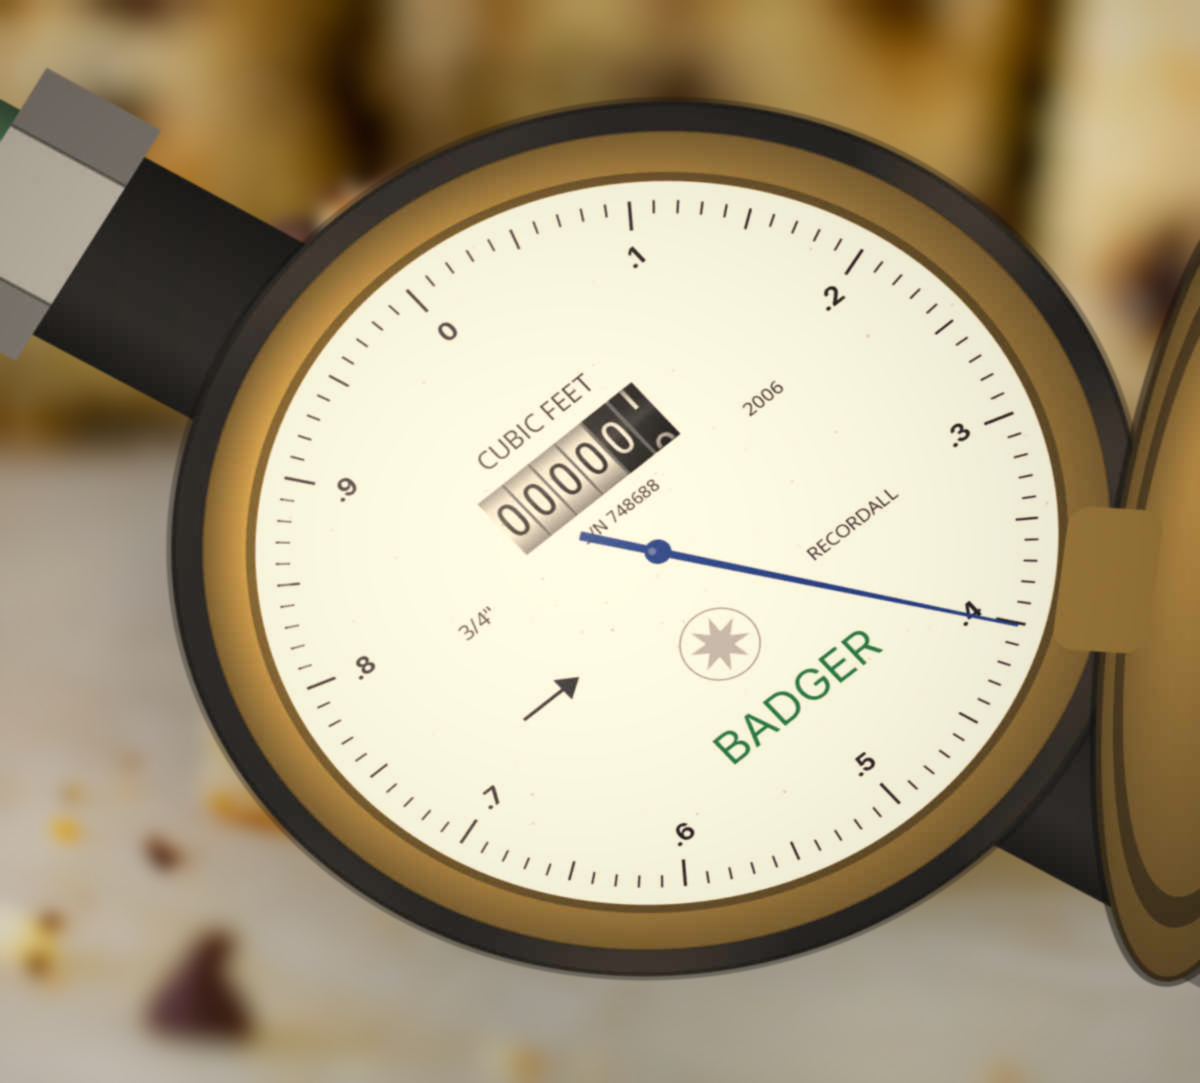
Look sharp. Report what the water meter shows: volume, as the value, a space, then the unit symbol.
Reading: 1.40 ft³
